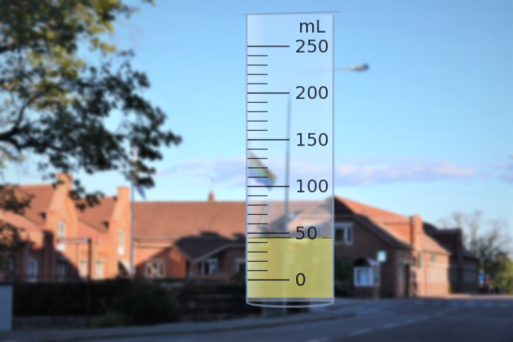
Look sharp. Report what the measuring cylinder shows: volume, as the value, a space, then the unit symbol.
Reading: 45 mL
